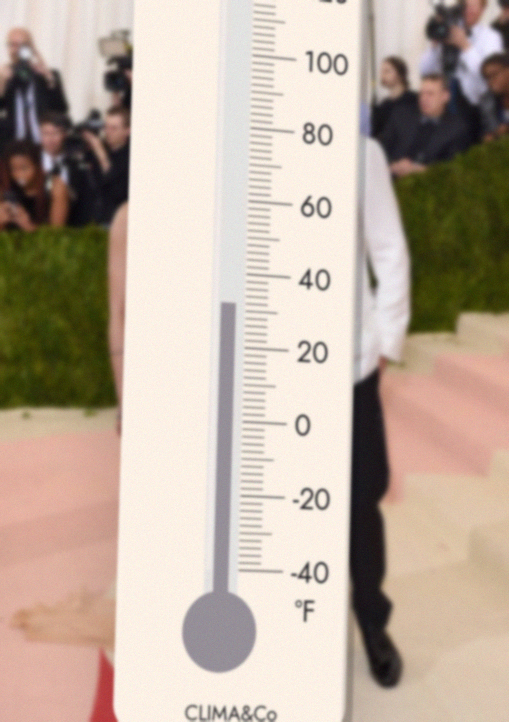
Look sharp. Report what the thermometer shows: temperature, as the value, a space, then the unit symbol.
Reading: 32 °F
